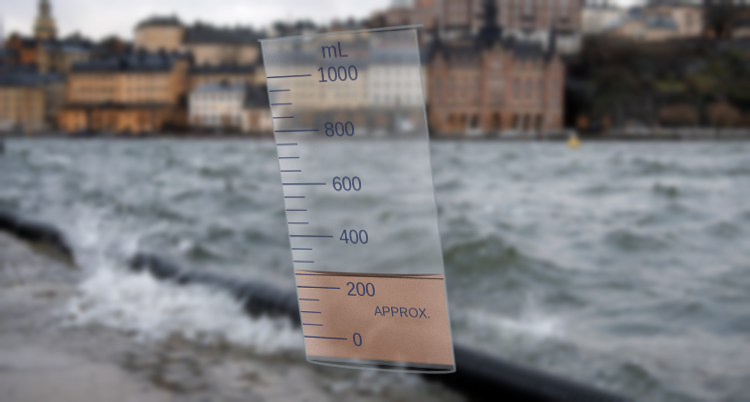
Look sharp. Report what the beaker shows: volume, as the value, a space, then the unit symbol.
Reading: 250 mL
